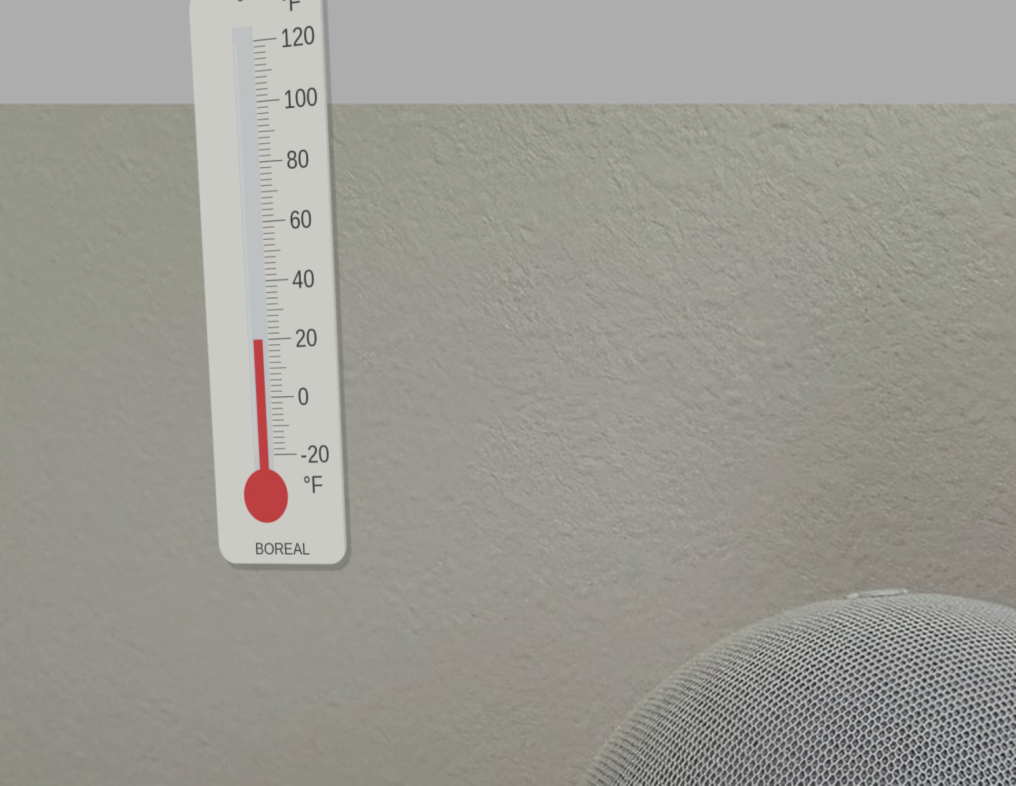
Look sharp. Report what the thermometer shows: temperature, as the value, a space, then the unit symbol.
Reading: 20 °F
